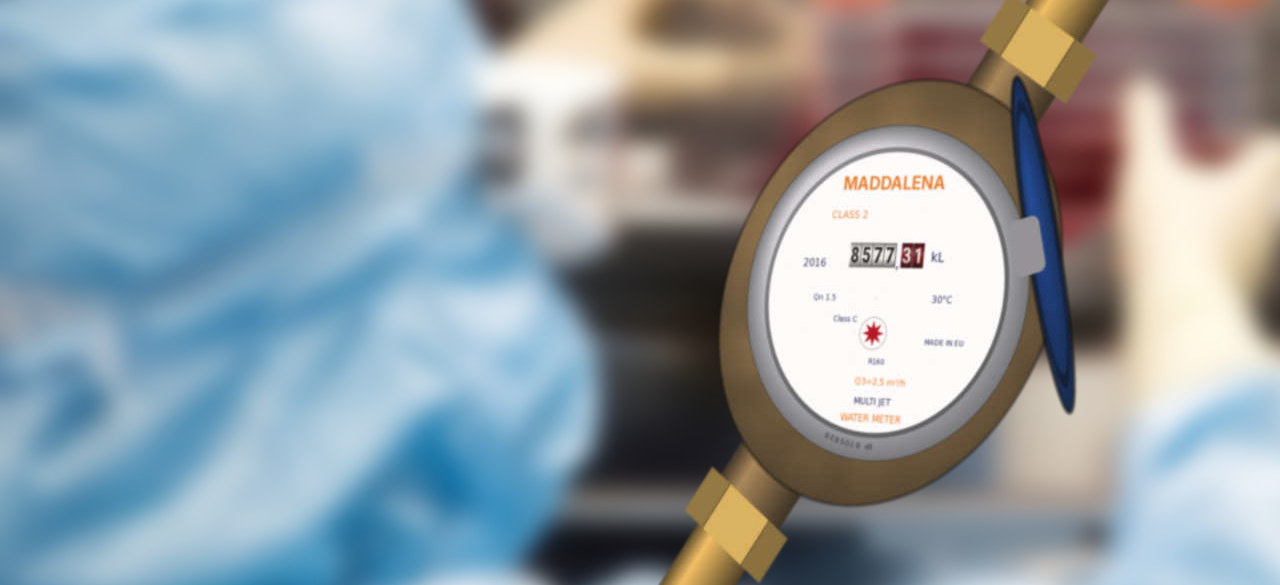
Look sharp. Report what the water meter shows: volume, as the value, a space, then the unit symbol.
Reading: 8577.31 kL
